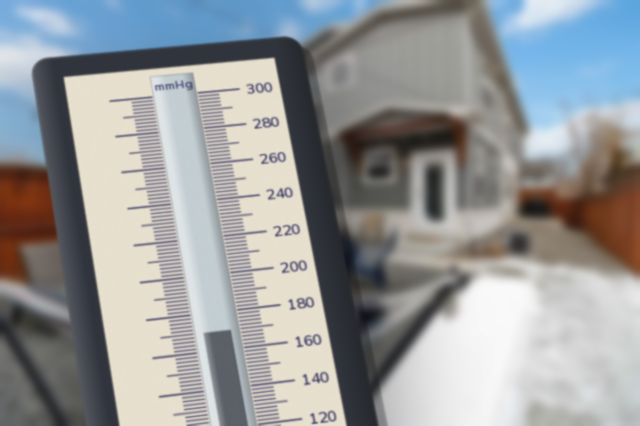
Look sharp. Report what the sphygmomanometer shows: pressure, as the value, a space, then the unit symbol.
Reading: 170 mmHg
